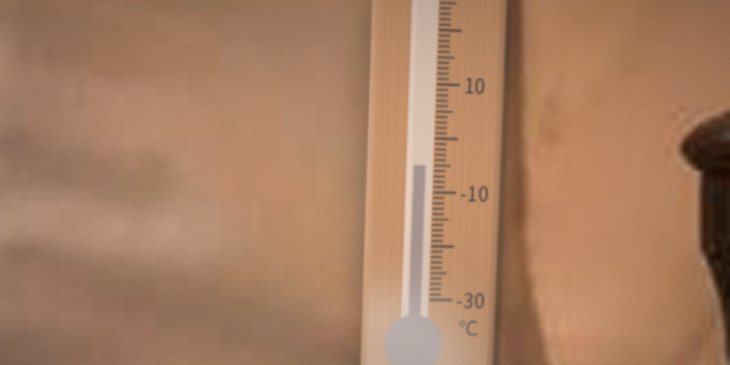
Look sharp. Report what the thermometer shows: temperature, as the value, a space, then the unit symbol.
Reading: -5 °C
